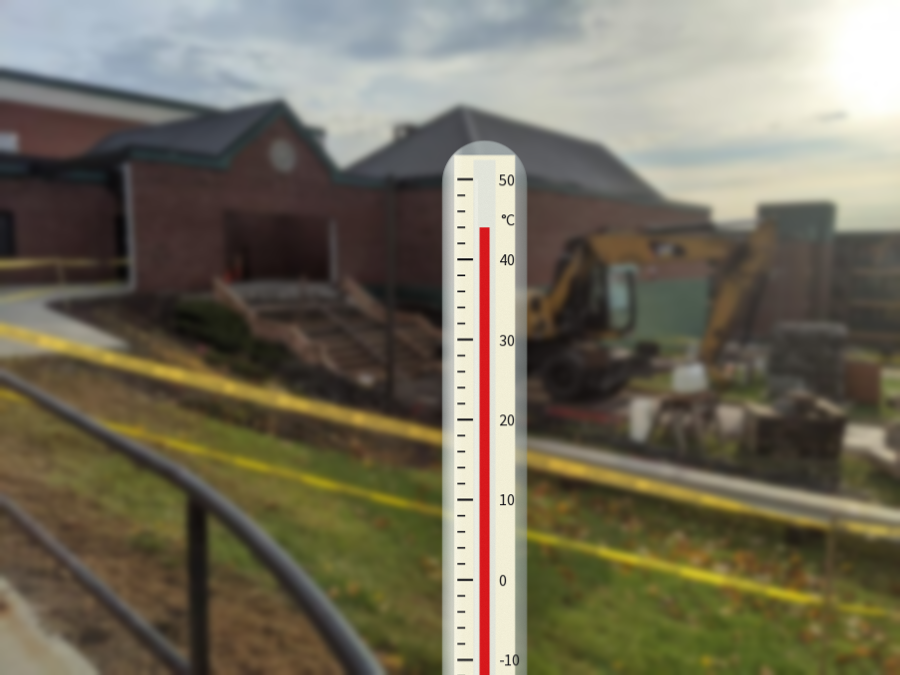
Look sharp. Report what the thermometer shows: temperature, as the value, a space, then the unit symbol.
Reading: 44 °C
